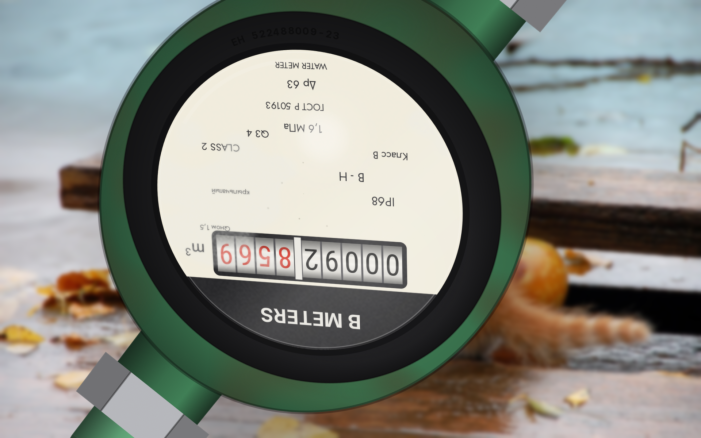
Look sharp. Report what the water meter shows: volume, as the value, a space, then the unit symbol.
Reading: 92.8569 m³
